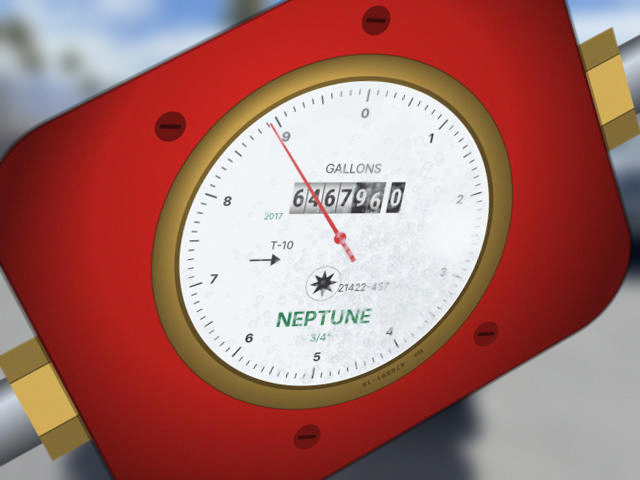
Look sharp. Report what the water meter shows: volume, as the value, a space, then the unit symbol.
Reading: 6467958.9 gal
